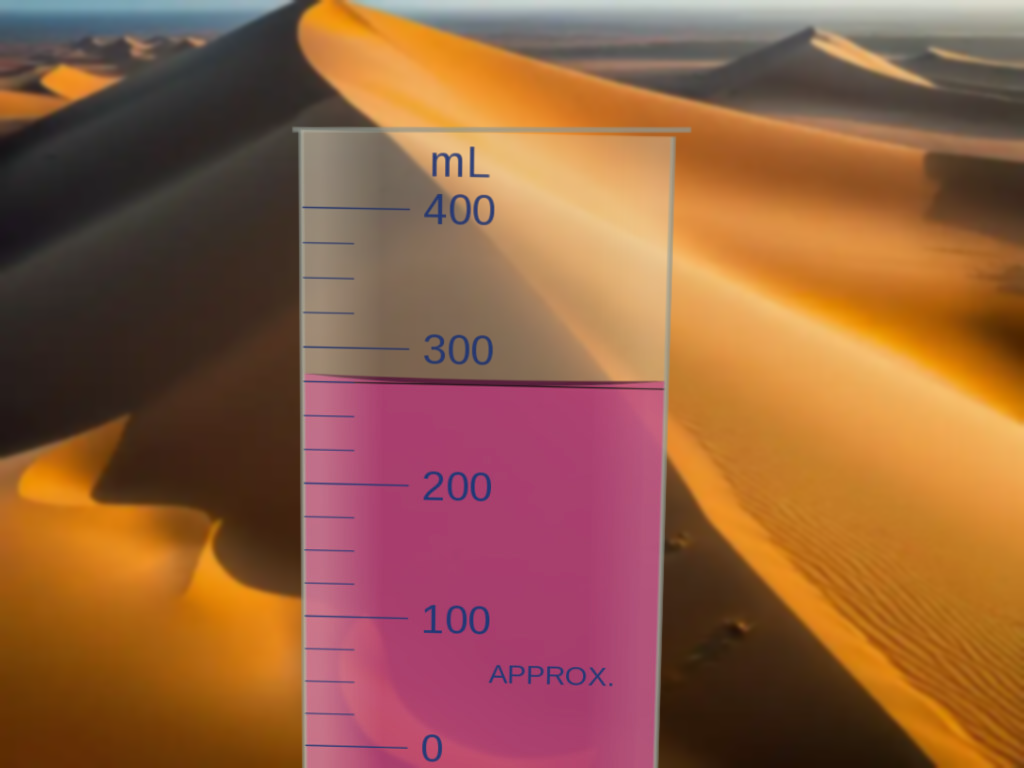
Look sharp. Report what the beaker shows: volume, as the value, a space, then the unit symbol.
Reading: 275 mL
